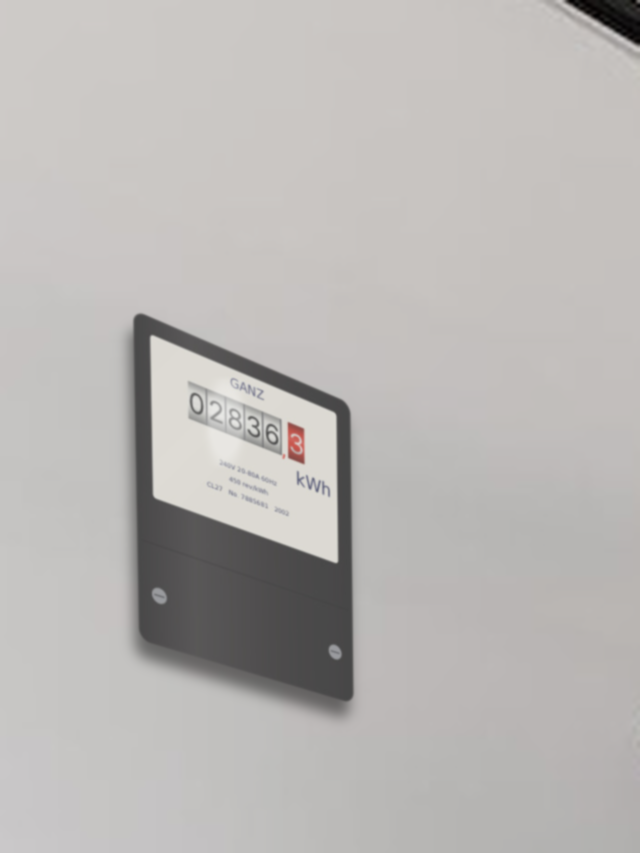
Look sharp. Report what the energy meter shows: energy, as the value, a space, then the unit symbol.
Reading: 2836.3 kWh
